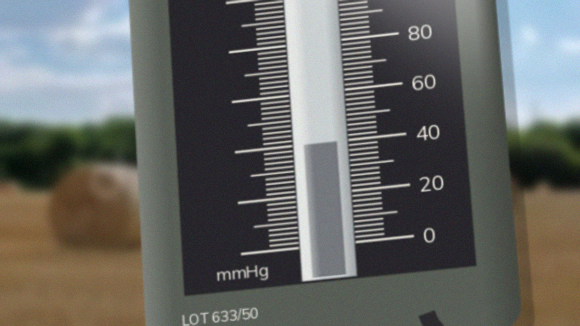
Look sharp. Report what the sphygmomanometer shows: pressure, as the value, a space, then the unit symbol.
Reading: 40 mmHg
